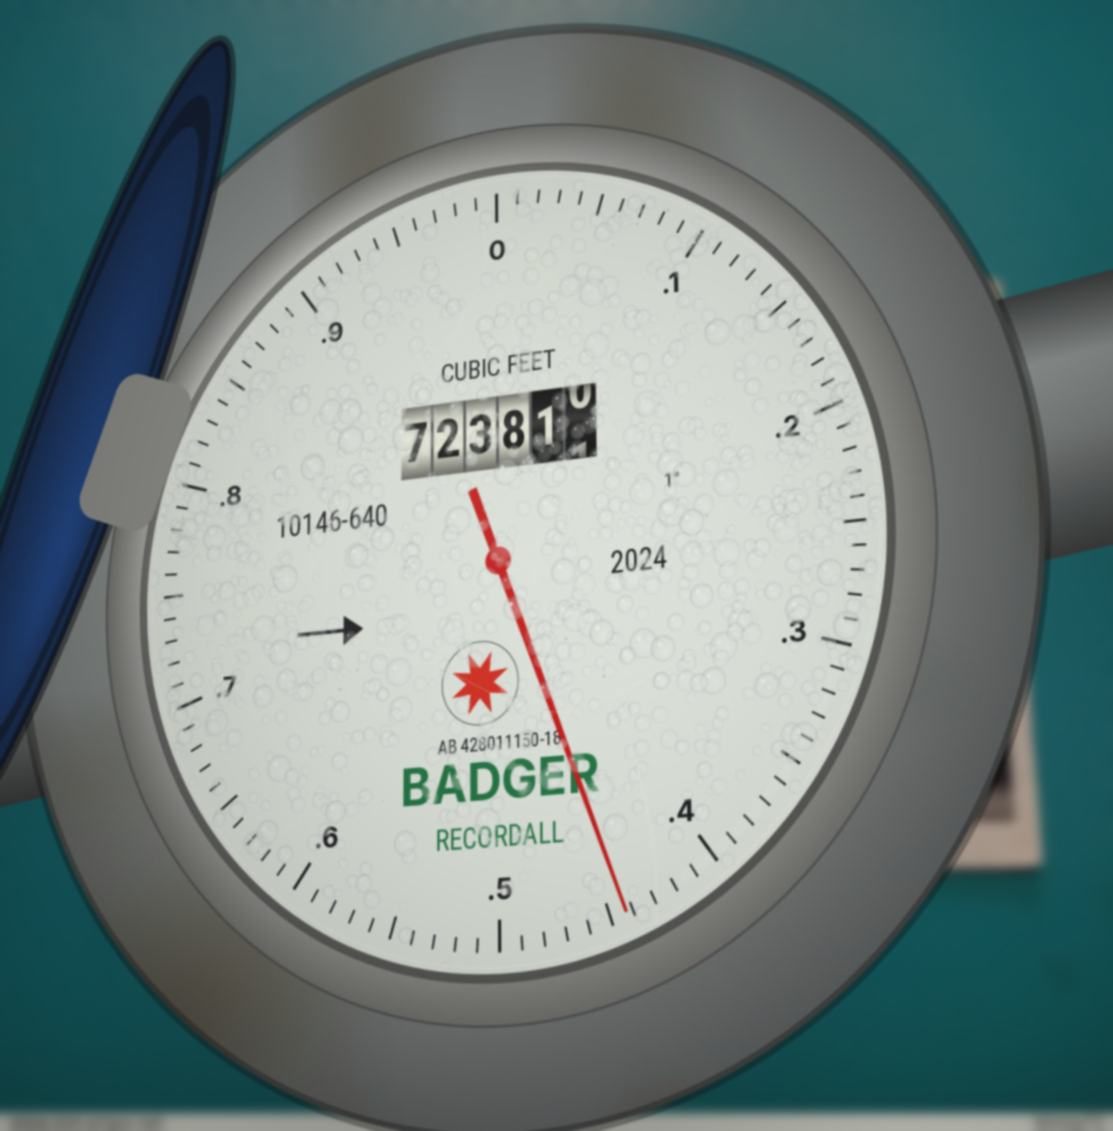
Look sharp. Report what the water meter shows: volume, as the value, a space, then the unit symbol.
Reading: 723810.44 ft³
